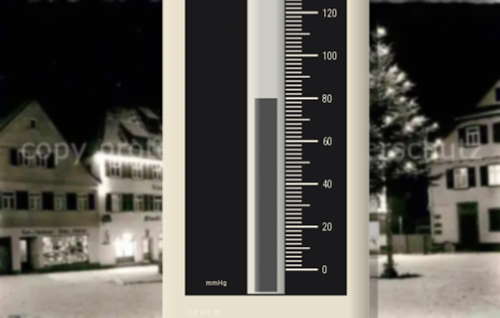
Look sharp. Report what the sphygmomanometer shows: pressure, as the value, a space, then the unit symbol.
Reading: 80 mmHg
